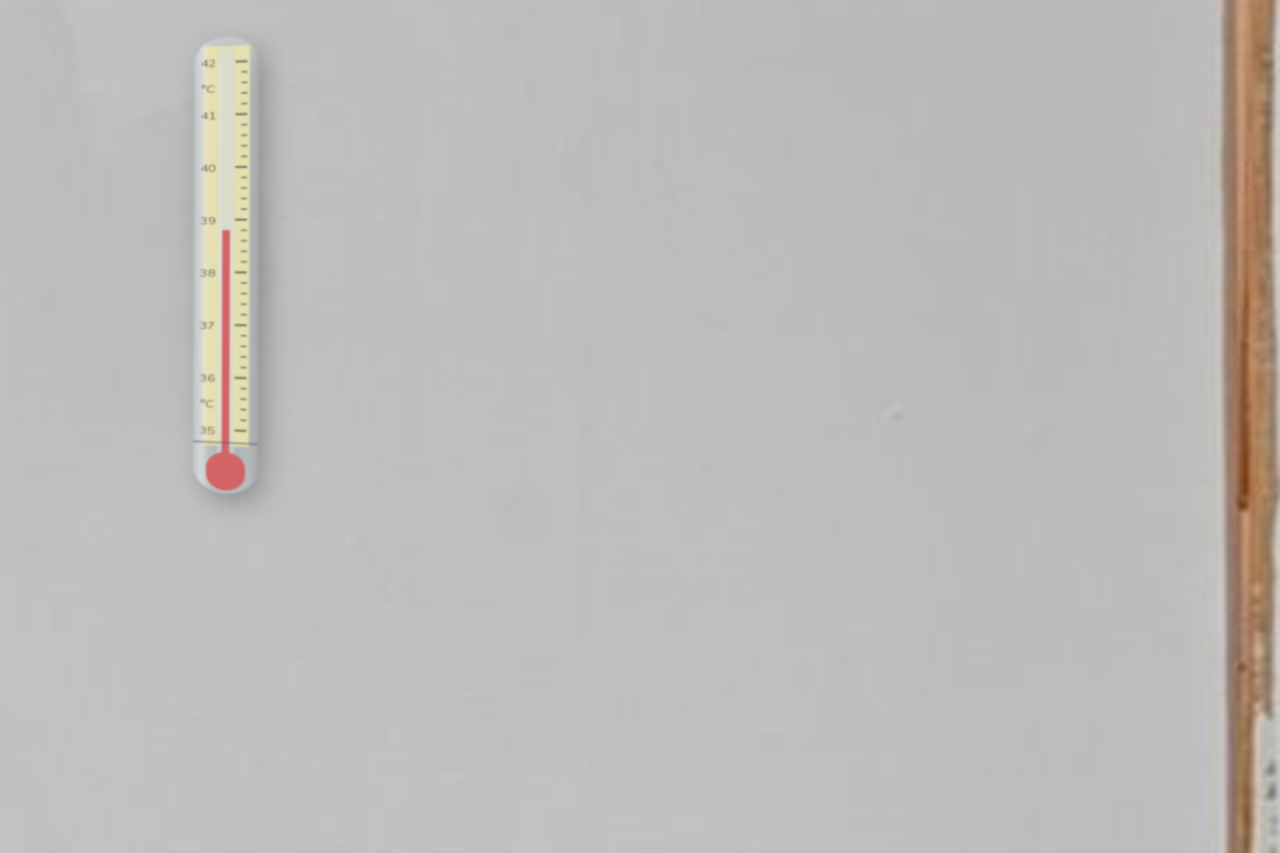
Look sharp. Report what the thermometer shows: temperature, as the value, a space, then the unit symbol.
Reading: 38.8 °C
